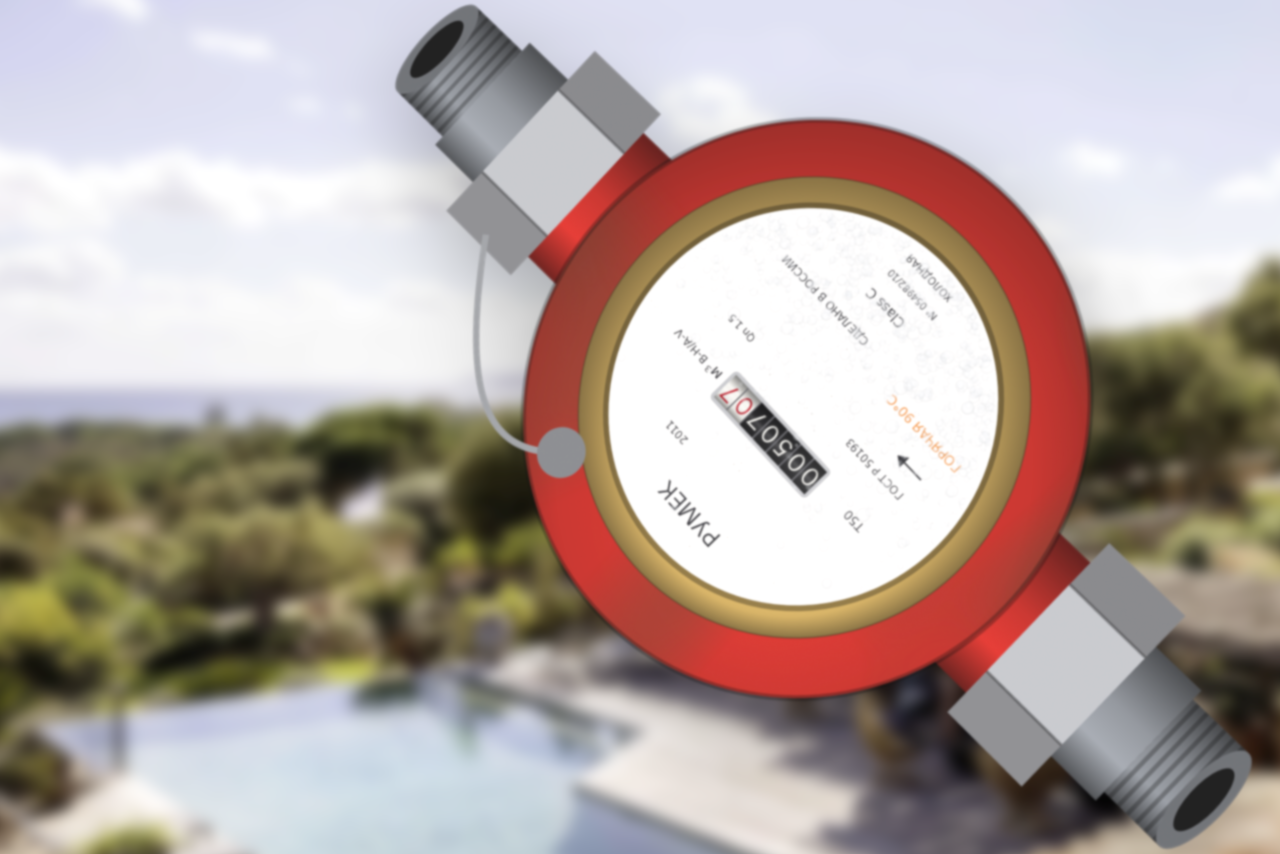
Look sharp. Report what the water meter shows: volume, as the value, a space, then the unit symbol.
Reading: 507.07 m³
